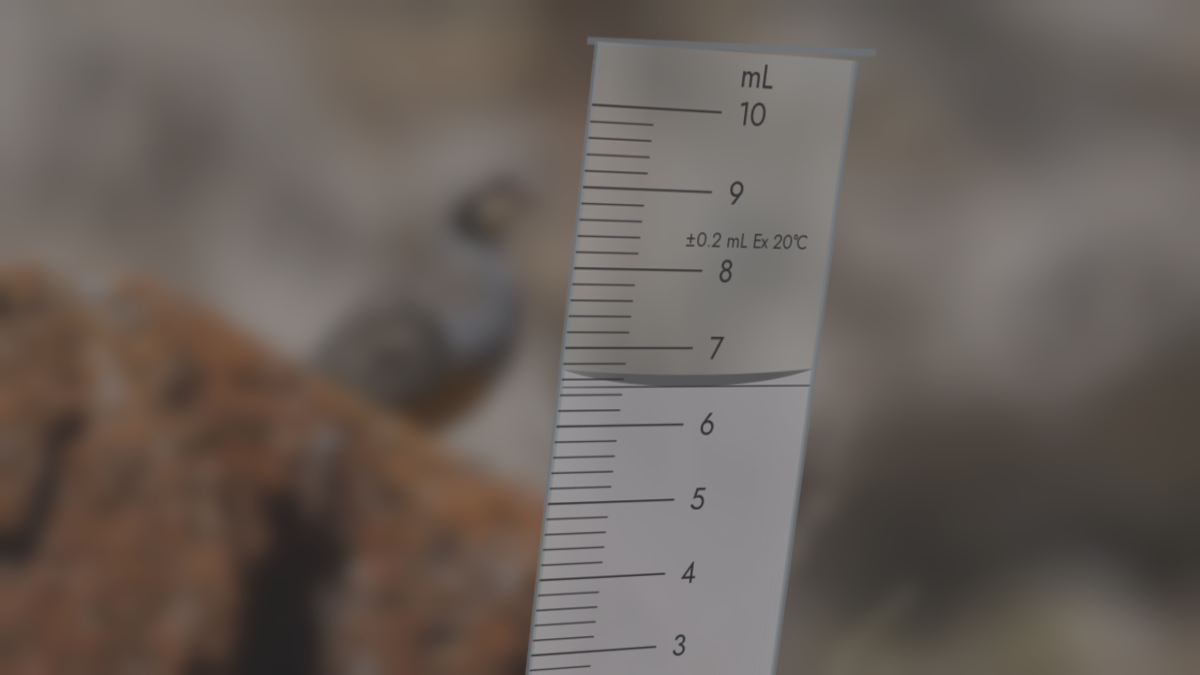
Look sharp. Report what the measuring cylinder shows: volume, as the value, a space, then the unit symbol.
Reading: 6.5 mL
